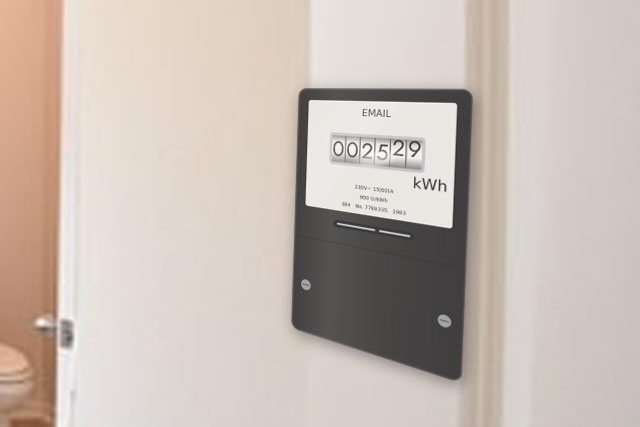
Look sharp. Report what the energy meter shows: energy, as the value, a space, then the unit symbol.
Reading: 2529 kWh
